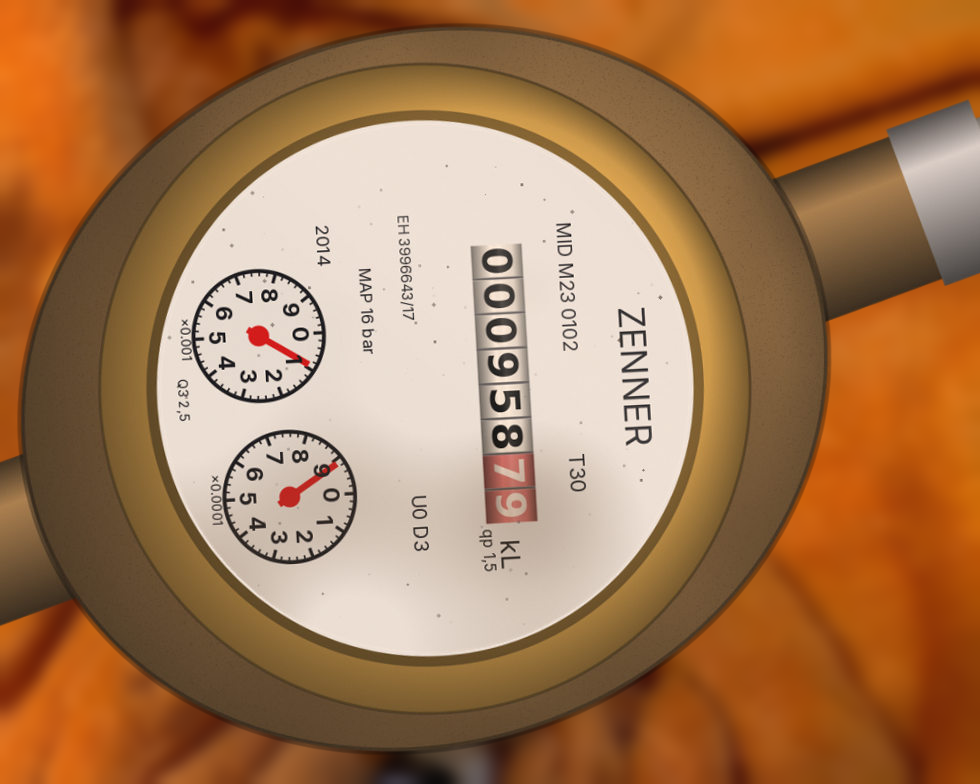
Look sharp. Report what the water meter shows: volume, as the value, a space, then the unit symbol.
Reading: 958.7909 kL
